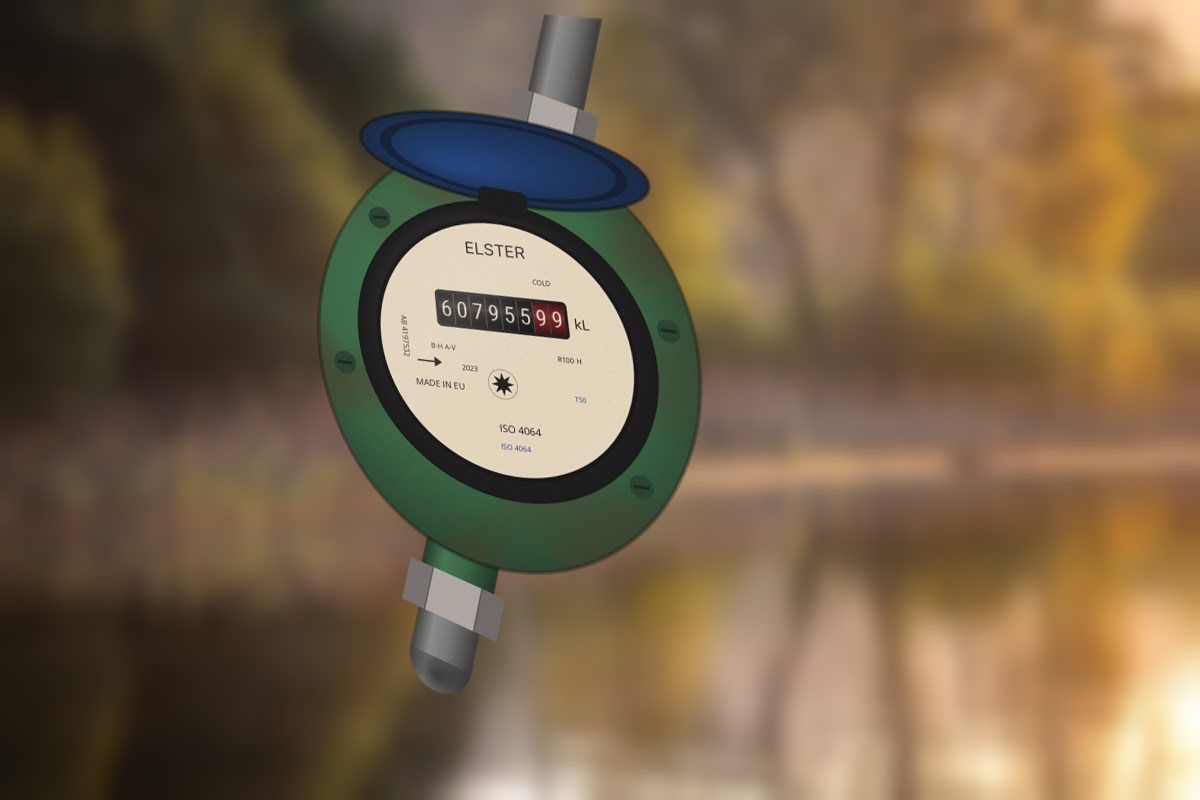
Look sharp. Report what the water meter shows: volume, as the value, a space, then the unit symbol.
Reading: 607955.99 kL
